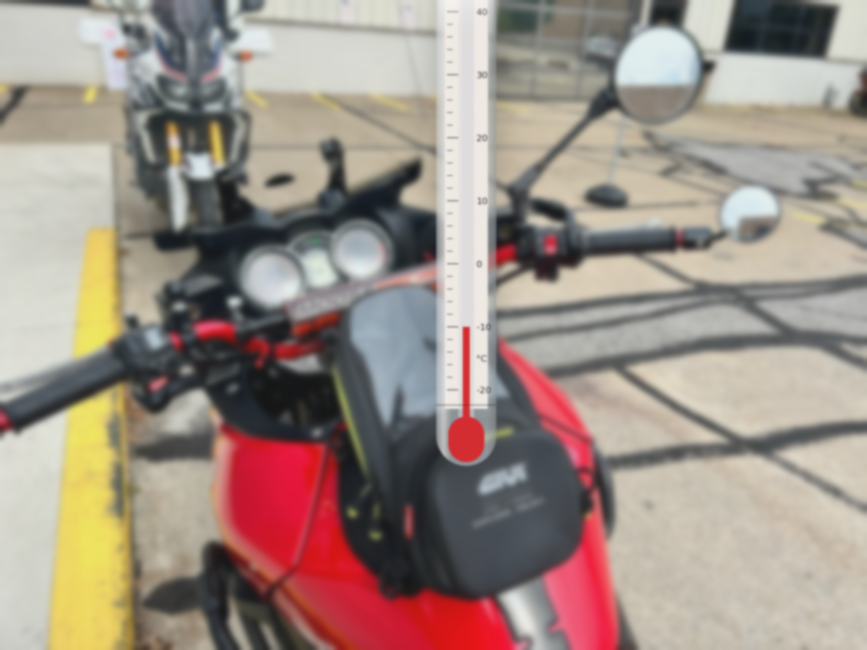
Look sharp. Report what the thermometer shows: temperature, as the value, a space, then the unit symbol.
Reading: -10 °C
